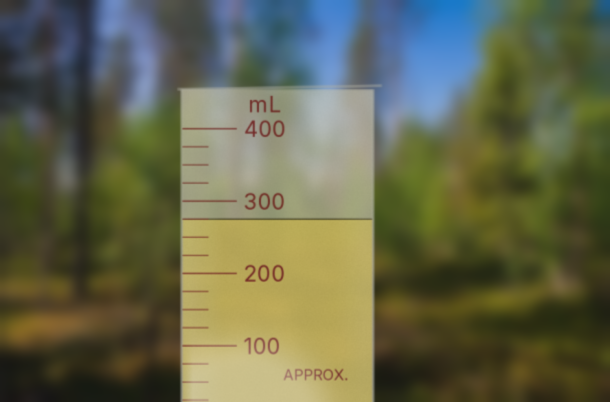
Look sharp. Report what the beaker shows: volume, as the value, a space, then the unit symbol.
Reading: 275 mL
